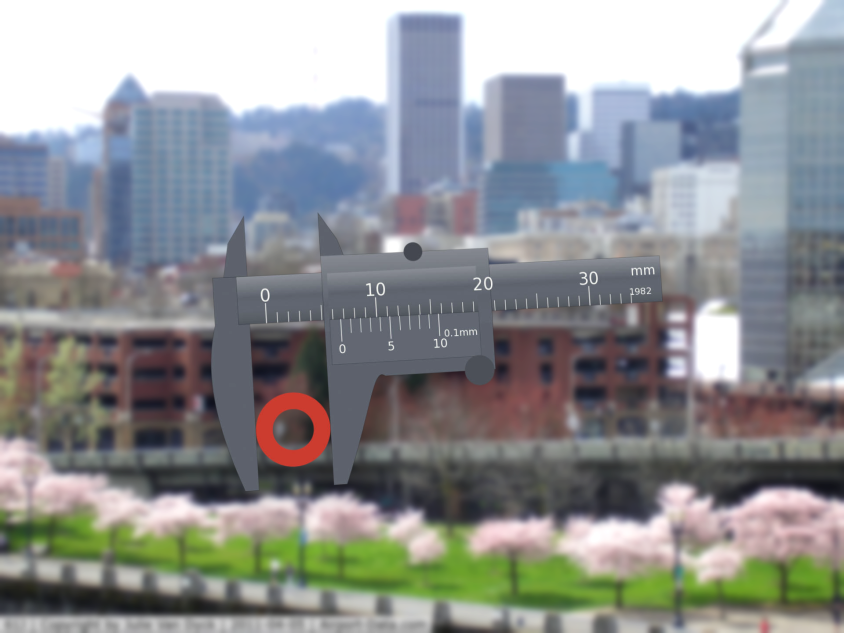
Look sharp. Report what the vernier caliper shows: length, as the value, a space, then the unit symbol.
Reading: 6.7 mm
